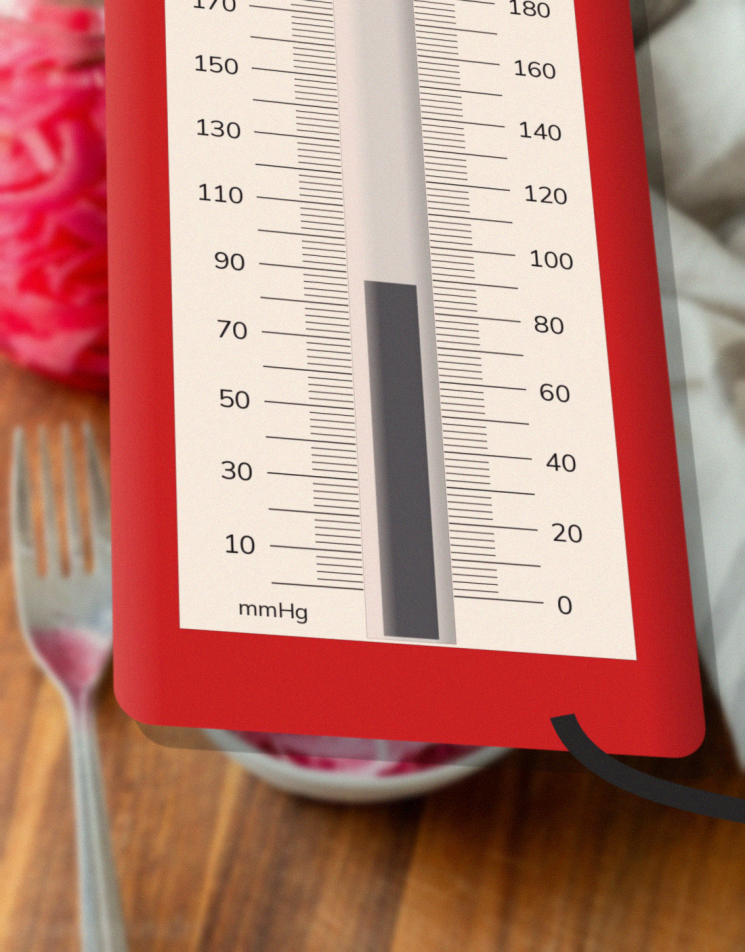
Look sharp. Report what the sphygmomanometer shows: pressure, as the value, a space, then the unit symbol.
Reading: 88 mmHg
